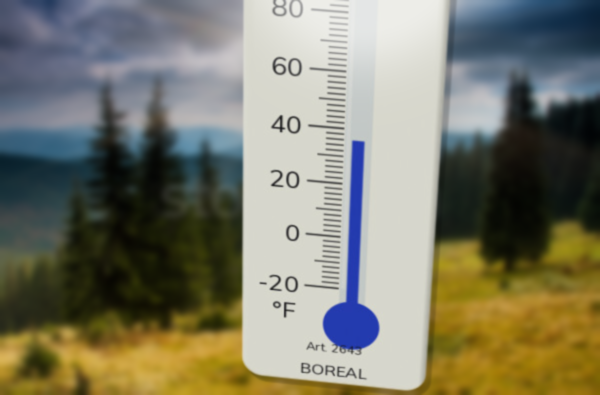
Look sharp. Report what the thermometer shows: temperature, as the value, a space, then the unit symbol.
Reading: 36 °F
